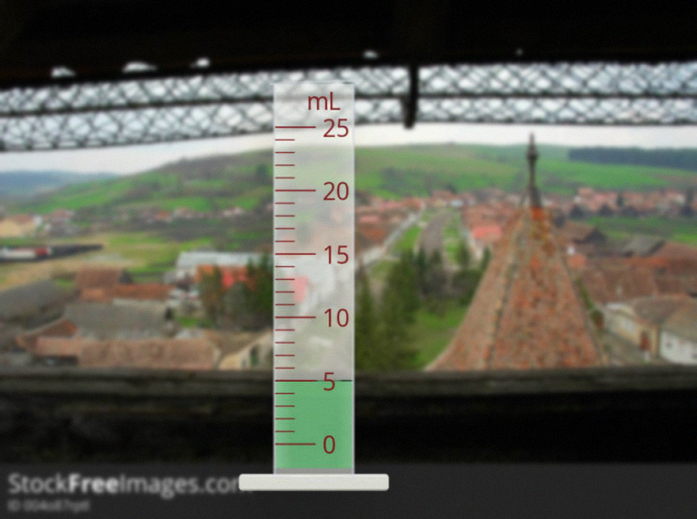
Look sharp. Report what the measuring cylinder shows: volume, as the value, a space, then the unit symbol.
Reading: 5 mL
